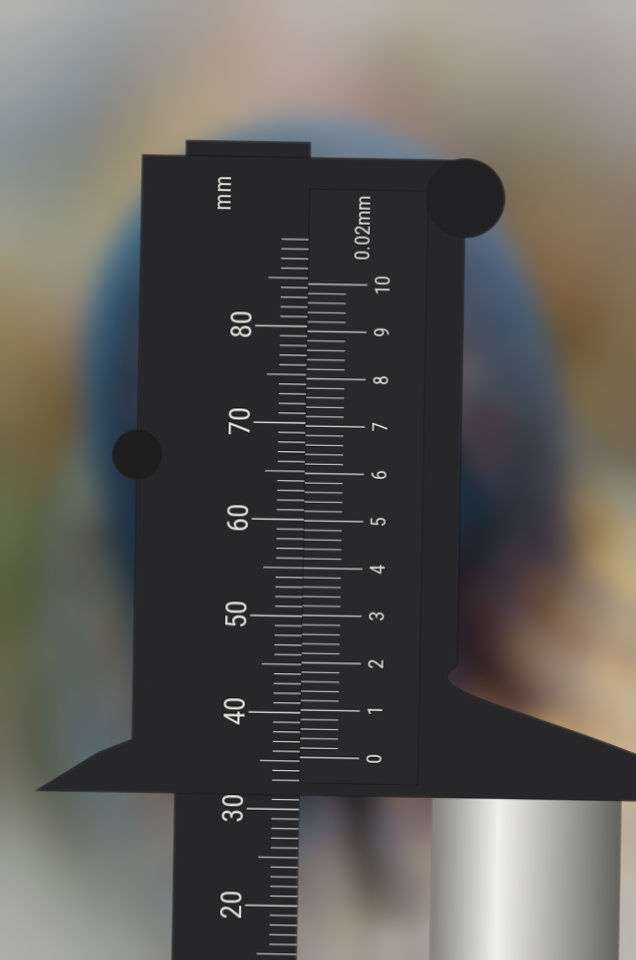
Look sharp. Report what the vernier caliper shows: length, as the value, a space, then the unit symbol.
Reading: 35.4 mm
